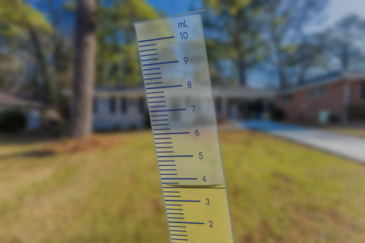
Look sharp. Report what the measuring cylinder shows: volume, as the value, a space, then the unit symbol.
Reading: 3.6 mL
